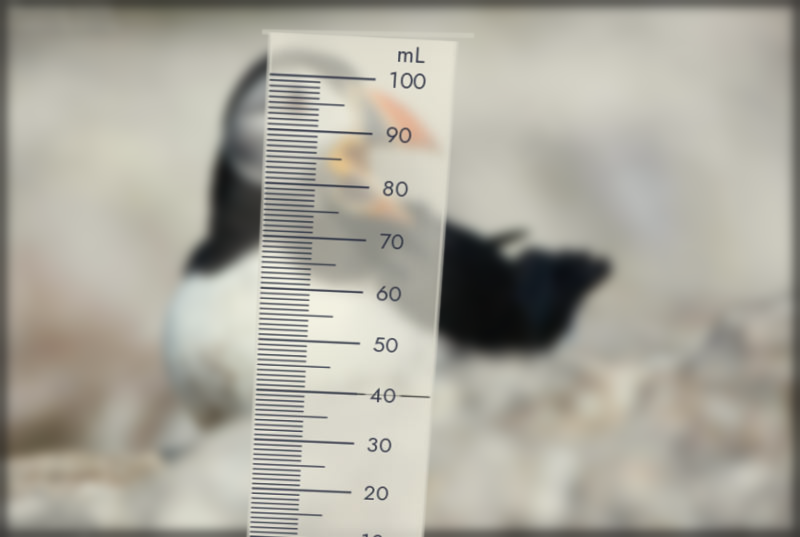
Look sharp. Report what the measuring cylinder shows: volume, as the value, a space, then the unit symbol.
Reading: 40 mL
